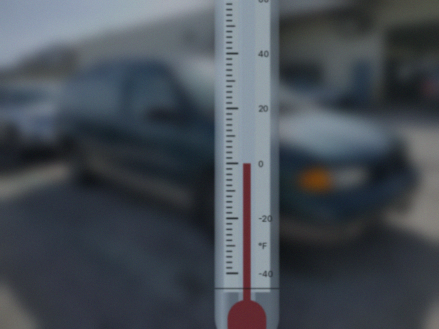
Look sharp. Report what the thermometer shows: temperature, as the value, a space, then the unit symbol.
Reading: 0 °F
